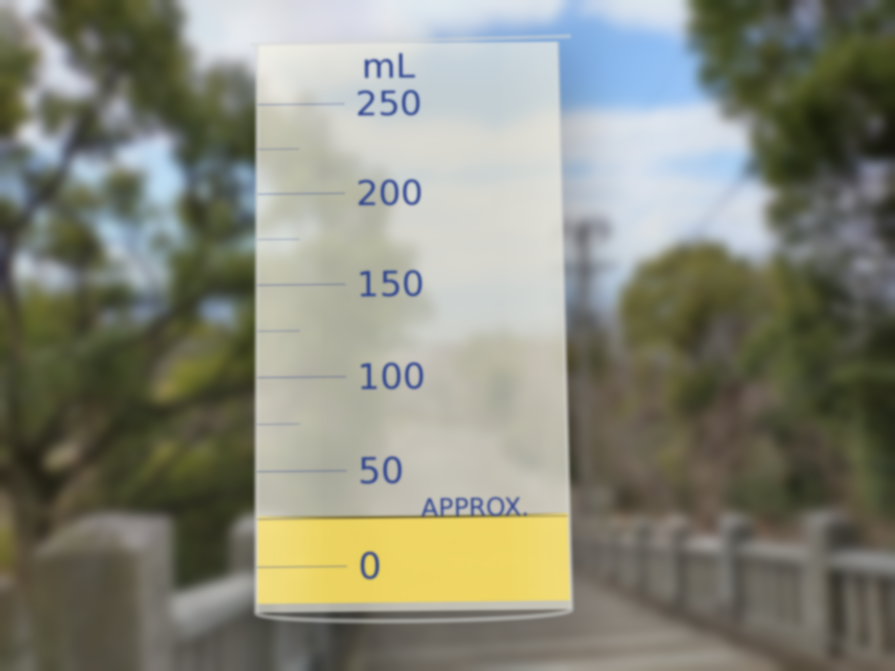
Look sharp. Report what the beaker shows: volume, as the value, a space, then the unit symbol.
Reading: 25 mL
